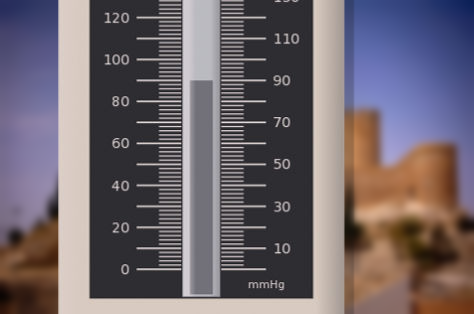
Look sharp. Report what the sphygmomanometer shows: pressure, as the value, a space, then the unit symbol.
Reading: 90 mmHg
